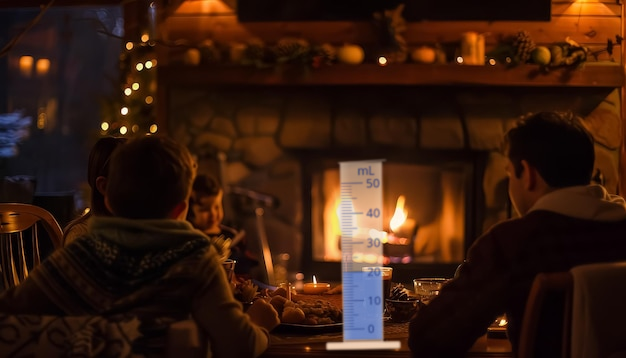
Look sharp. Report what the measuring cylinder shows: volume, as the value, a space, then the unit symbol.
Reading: 20 mL
